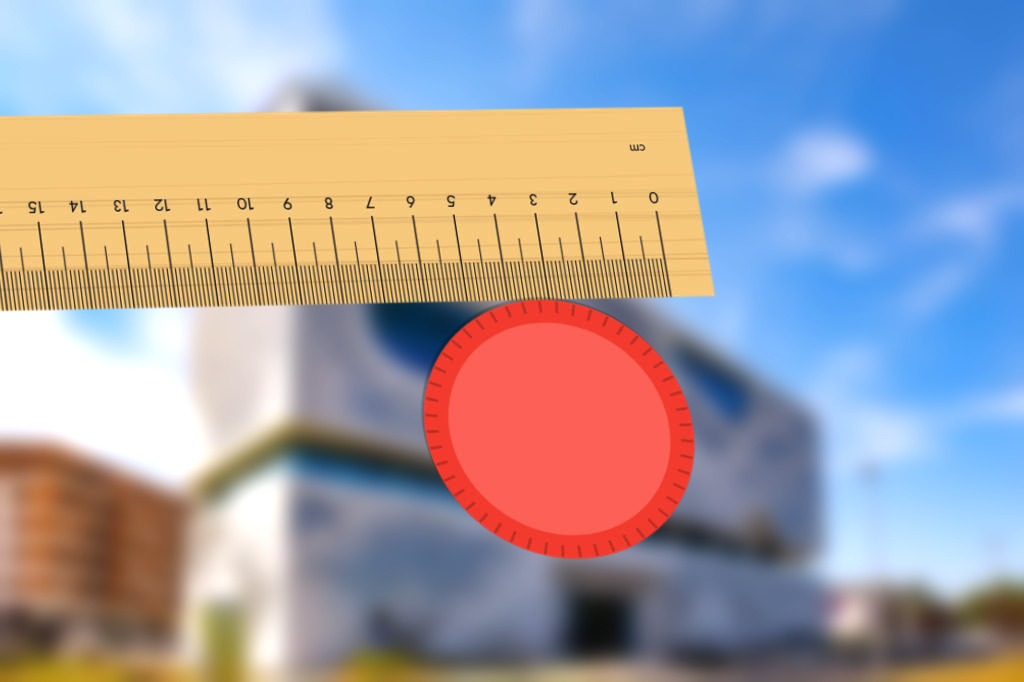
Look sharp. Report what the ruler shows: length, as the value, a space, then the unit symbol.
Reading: 6.5 cm
